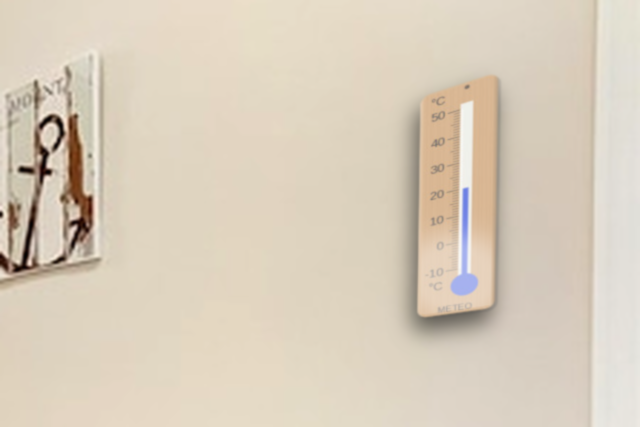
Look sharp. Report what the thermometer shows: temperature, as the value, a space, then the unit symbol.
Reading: 20 °C
